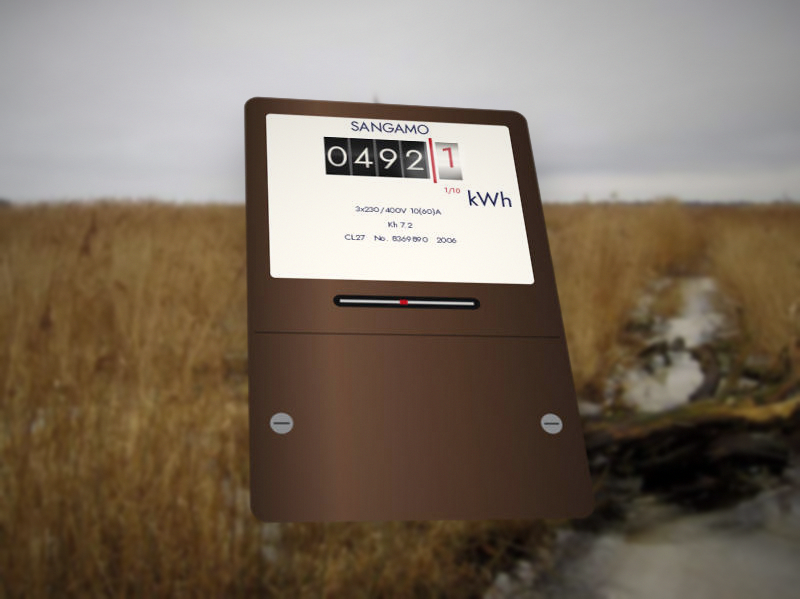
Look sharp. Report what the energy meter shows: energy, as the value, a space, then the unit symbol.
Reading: 492.1 kWh
